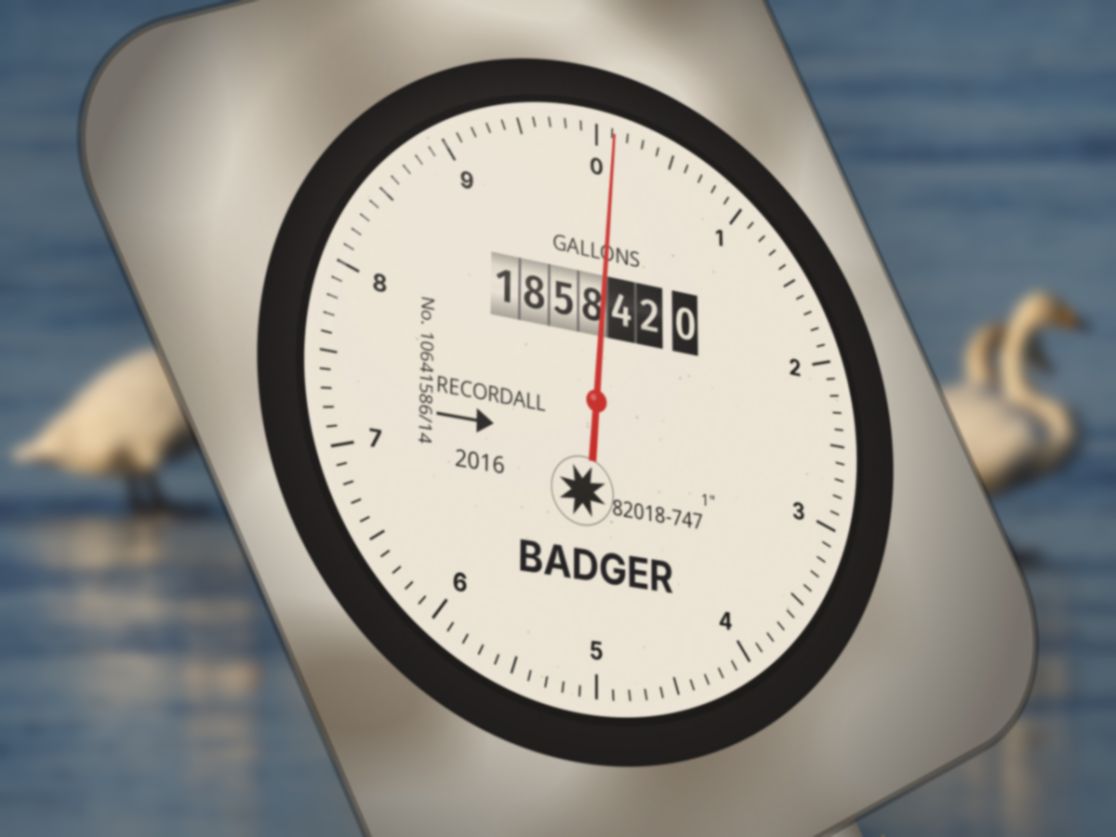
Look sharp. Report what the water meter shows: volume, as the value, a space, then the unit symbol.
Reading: 1858420.1 gal
